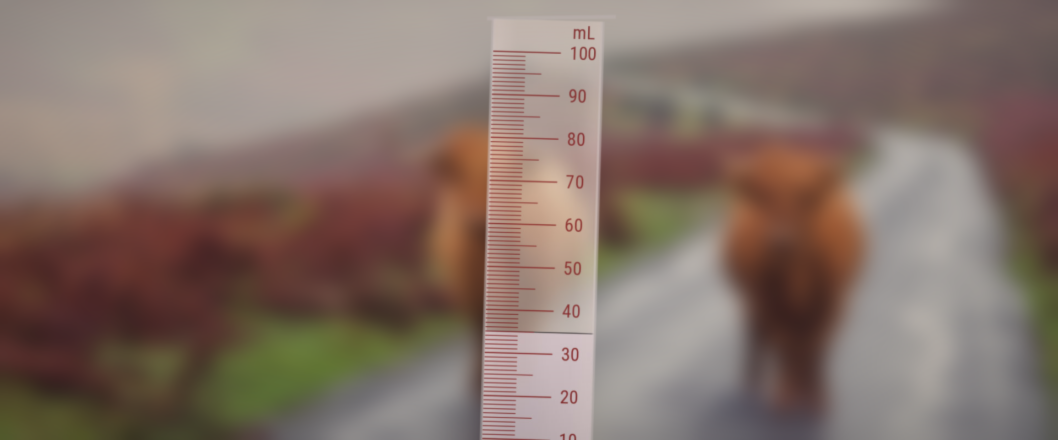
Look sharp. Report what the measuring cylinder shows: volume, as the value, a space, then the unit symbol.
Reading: 35 mL
